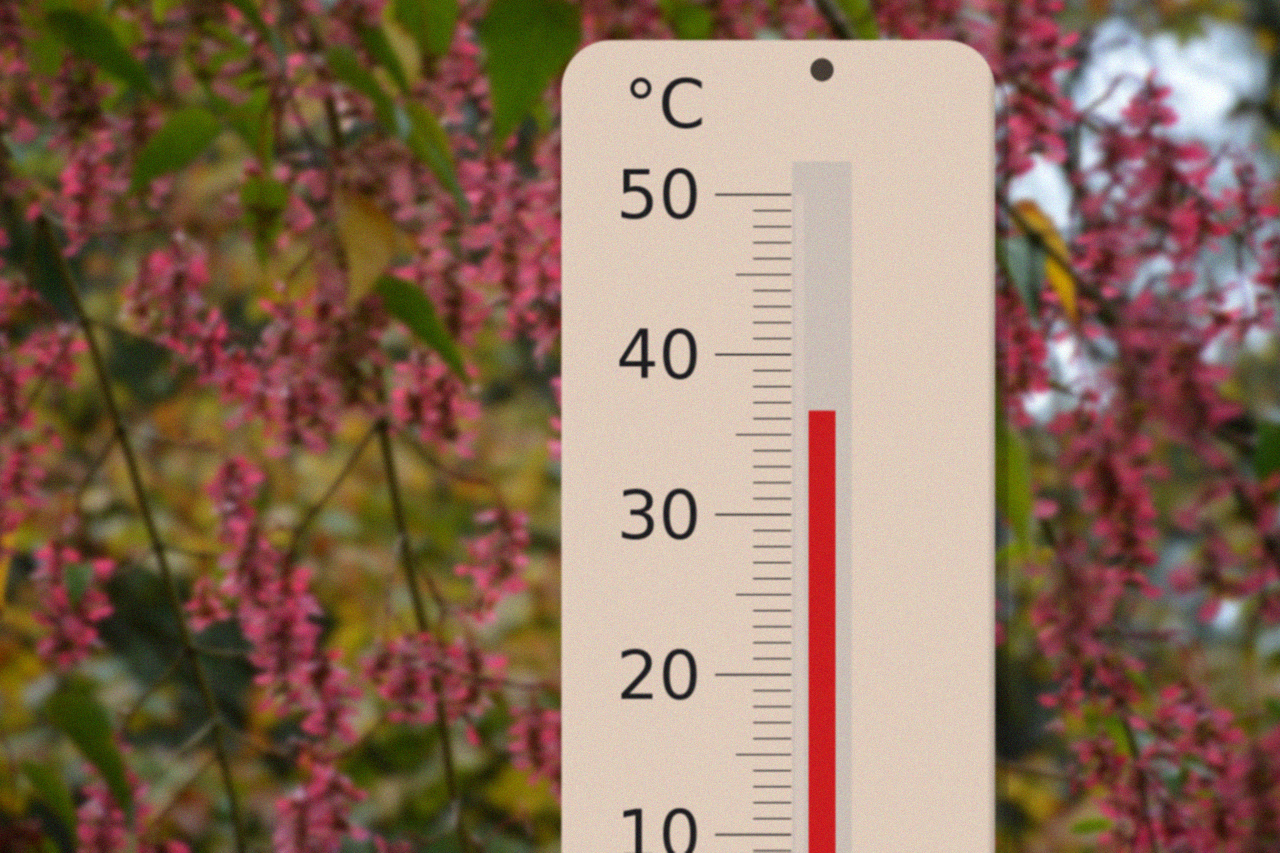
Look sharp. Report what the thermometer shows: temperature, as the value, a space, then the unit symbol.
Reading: 36.5 °C
